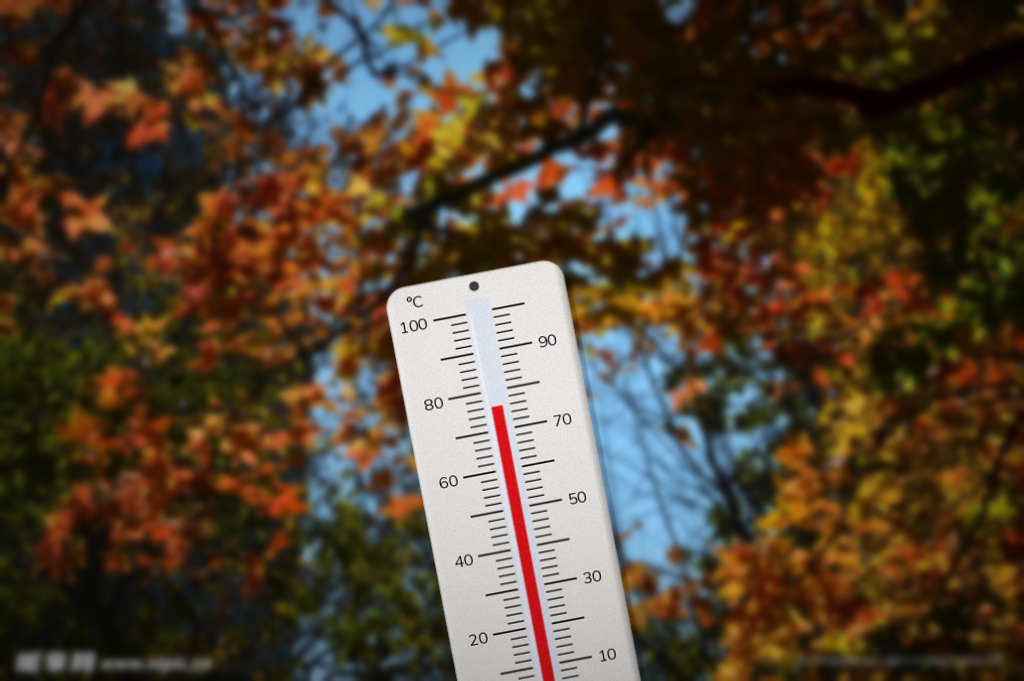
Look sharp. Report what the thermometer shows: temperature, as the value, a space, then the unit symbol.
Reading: 76 °C
